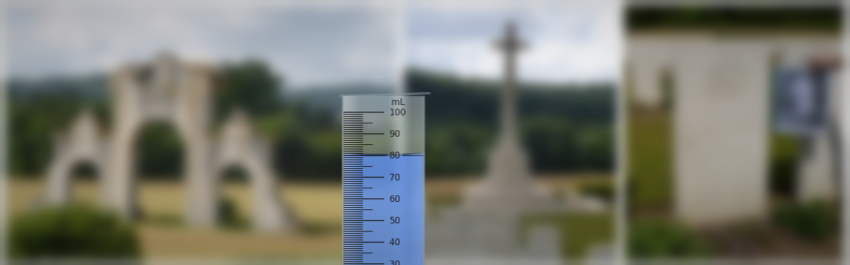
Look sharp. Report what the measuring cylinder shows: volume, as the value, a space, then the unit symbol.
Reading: 80 mL
